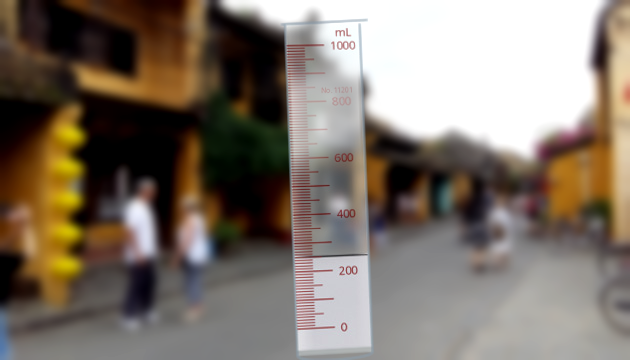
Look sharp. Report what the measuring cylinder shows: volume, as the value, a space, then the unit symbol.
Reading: 250 mL
